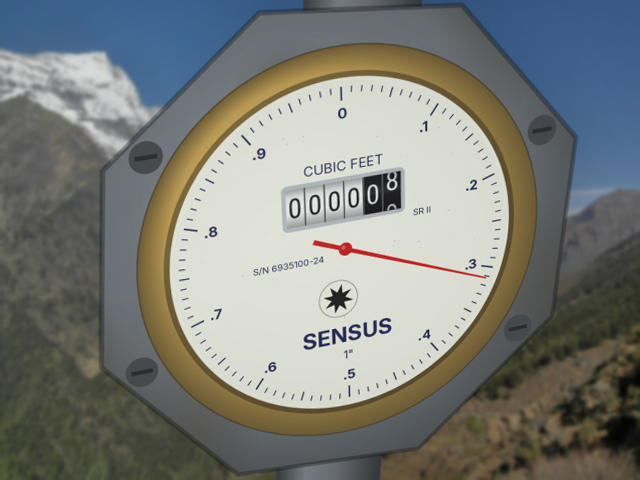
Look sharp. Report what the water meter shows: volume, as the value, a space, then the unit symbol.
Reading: 8.31 ft³
